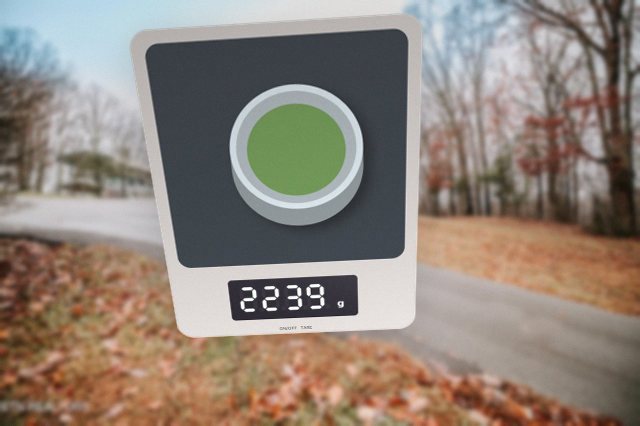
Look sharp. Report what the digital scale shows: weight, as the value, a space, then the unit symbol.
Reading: 2239 g
